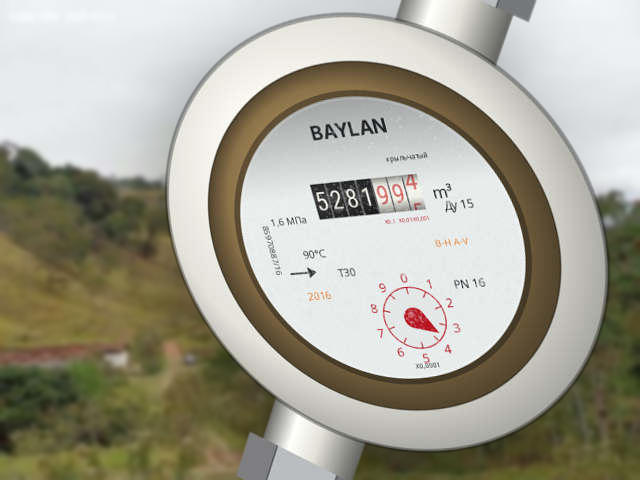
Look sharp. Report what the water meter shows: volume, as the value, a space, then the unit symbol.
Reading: 5281.9943 m³
